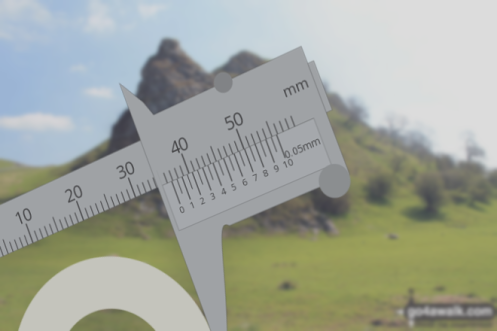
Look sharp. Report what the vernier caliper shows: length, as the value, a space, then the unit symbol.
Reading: 36.8 mm
